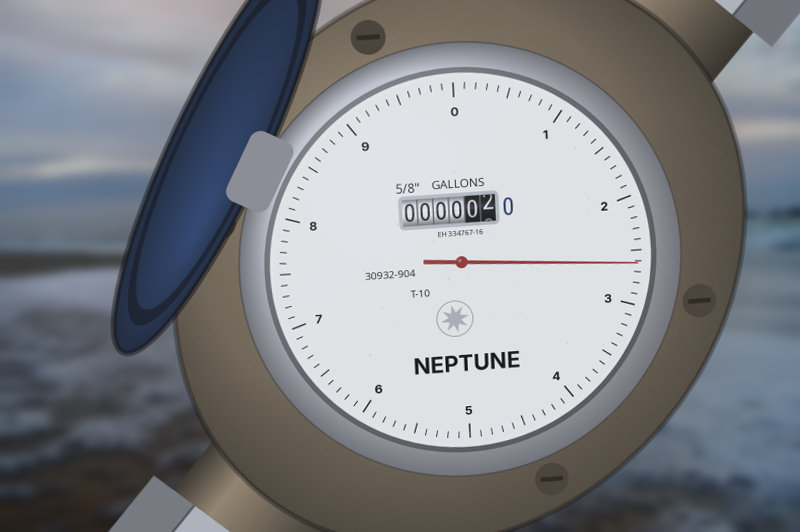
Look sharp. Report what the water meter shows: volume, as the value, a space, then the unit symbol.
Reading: 22.6 gal
